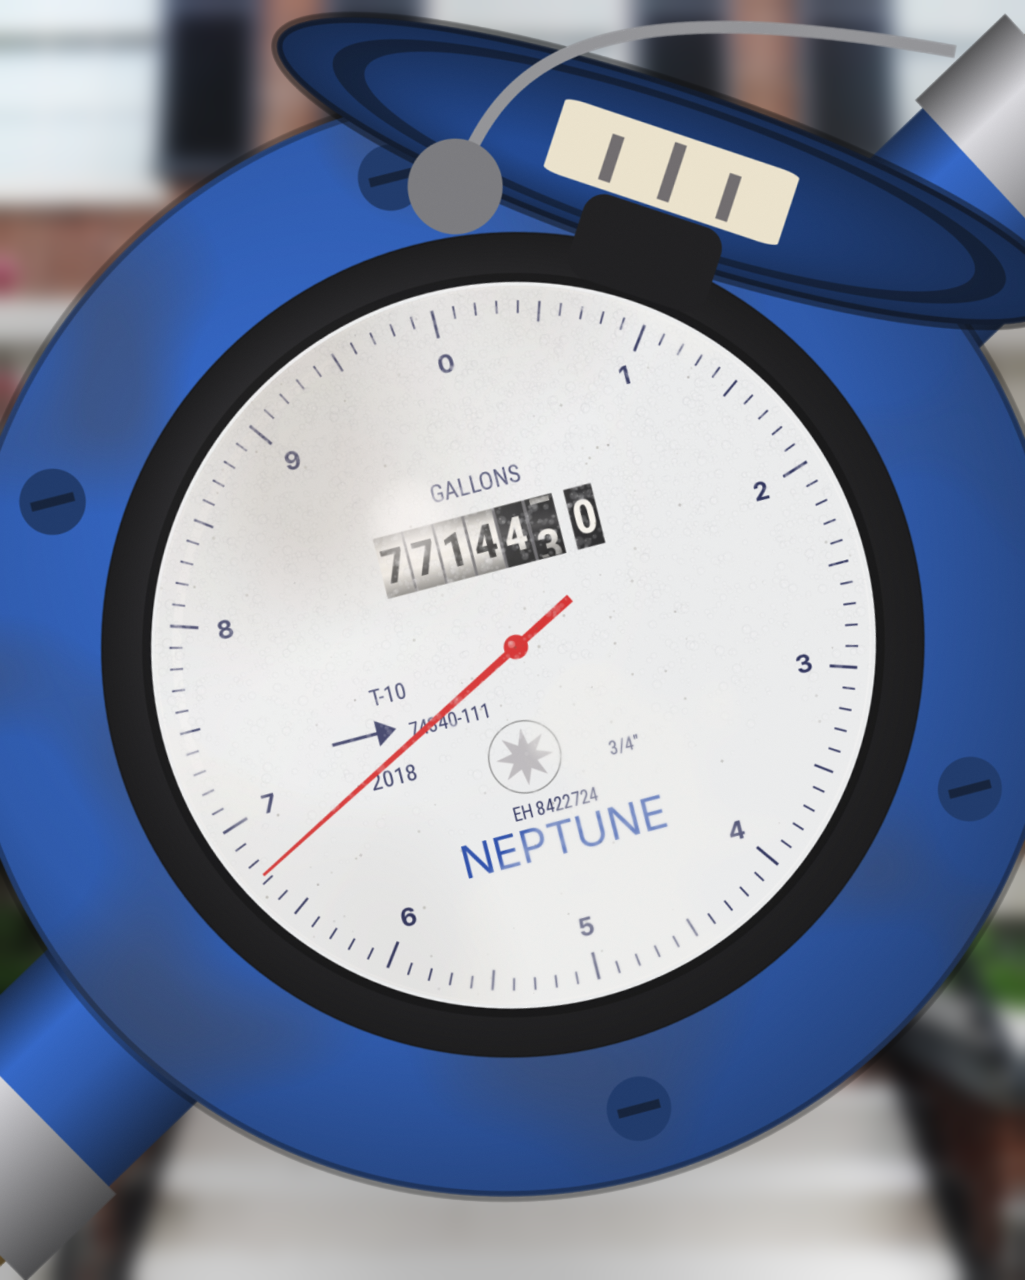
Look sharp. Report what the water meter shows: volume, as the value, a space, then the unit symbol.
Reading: 7714426.7 gal
